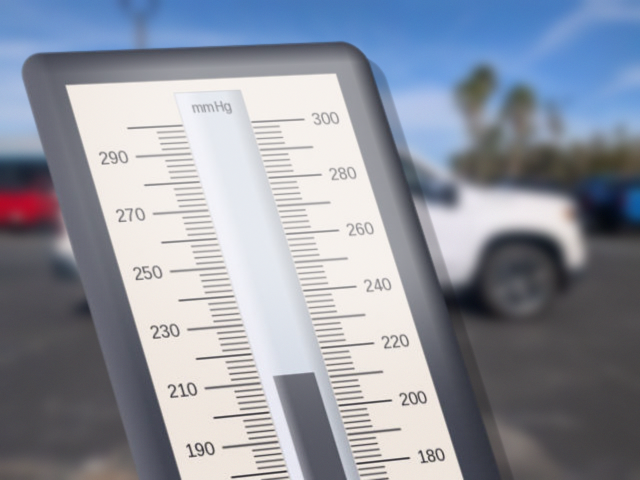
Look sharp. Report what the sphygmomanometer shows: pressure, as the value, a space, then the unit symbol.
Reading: 212 mmHg
